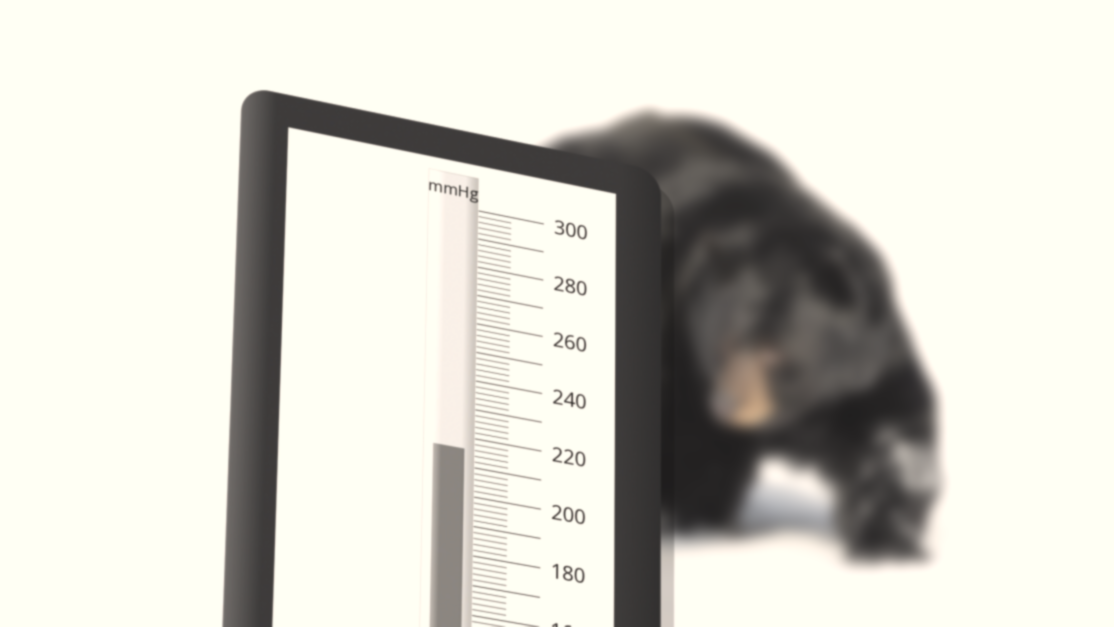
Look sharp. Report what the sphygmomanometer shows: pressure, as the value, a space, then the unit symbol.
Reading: 216 mmHg
